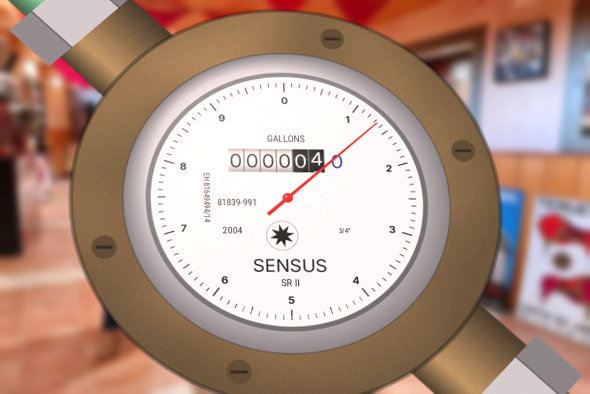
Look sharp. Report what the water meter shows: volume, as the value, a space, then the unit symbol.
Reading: 41.3 gal
